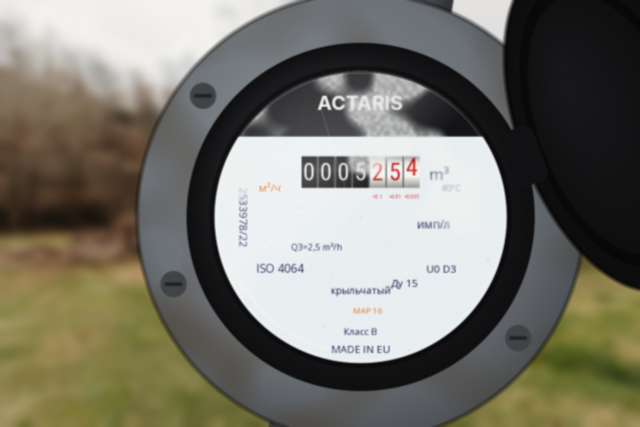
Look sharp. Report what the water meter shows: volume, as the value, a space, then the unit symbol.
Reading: 5.254 m³
